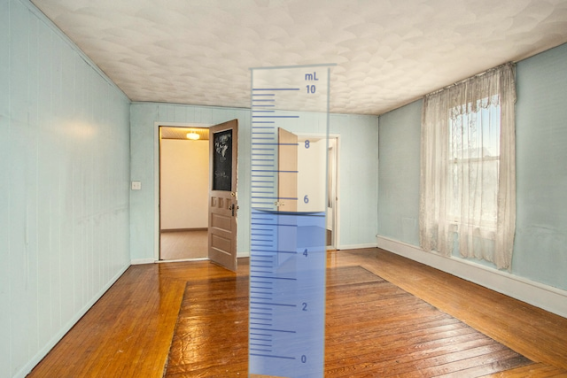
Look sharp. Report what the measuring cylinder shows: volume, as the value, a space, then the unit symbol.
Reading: 5.4 mL
